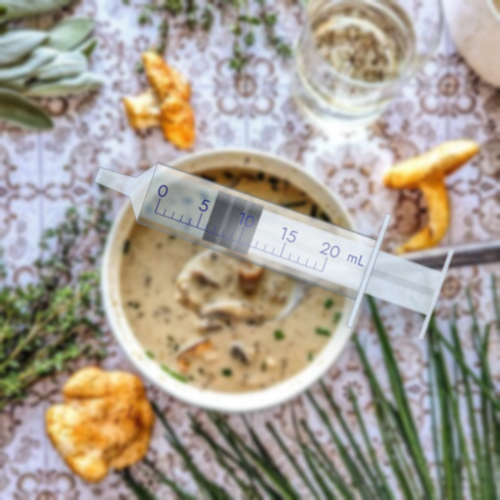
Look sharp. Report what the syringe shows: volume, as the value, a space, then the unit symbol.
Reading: 6 mL
